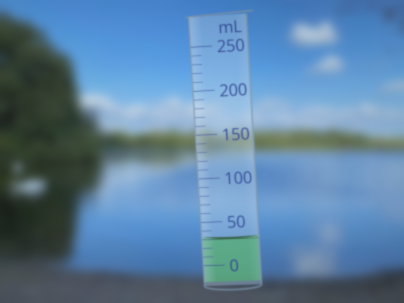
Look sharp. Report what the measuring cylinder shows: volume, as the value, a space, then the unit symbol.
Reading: 30 mL
